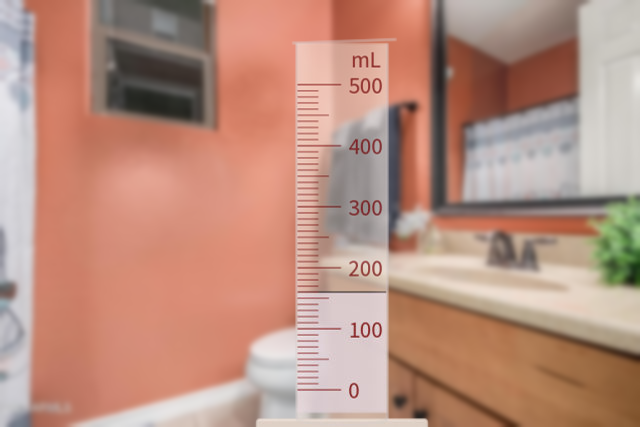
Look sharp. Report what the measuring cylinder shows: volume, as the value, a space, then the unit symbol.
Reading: 160 mL
